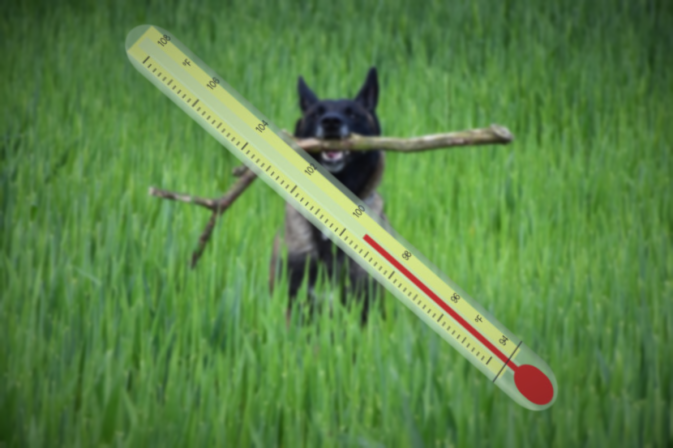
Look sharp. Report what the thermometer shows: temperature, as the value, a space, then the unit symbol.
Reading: 99.4 °F
